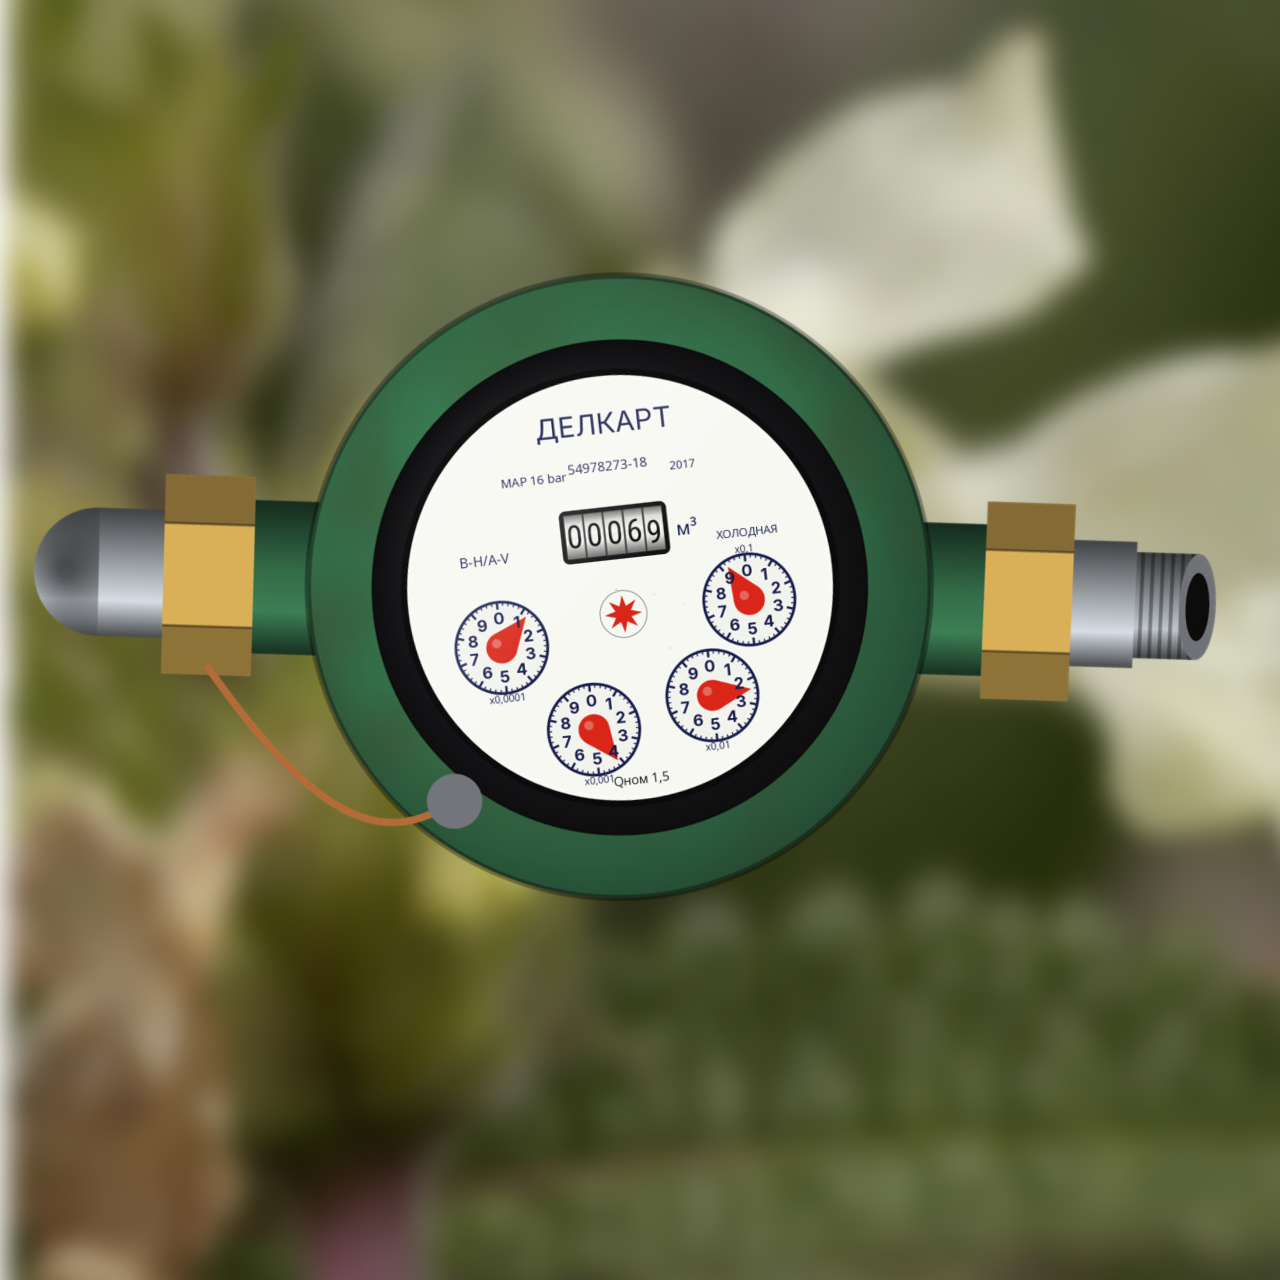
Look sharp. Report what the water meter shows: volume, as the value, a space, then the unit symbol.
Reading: 68.9241 m³
